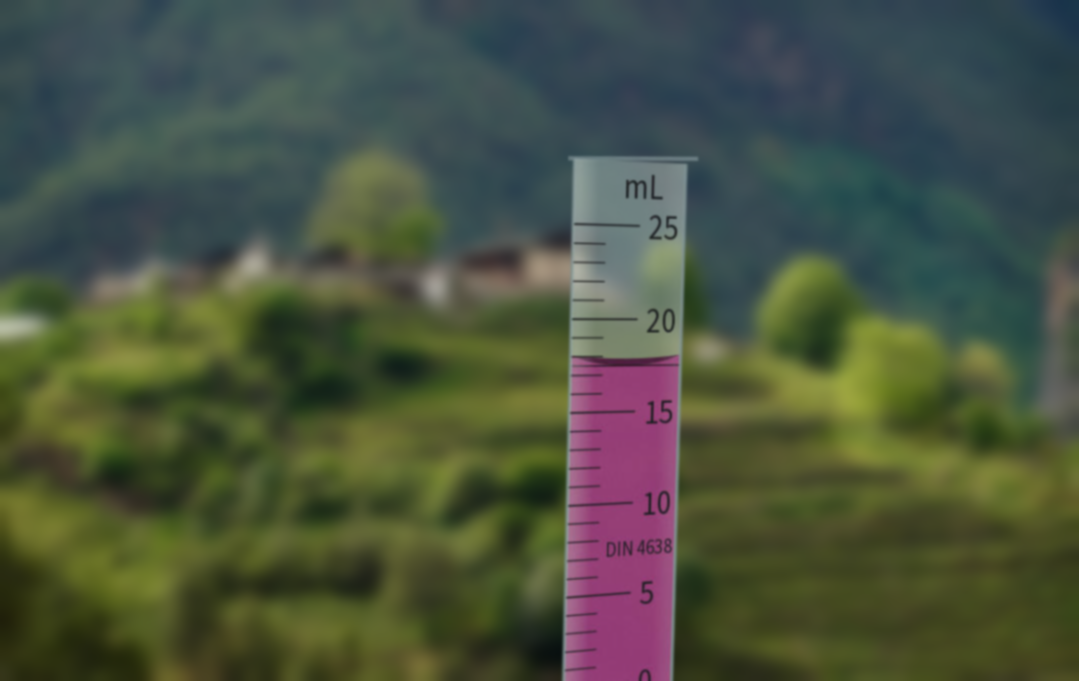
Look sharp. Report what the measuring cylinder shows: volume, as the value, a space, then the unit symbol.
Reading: 17.5 mL
